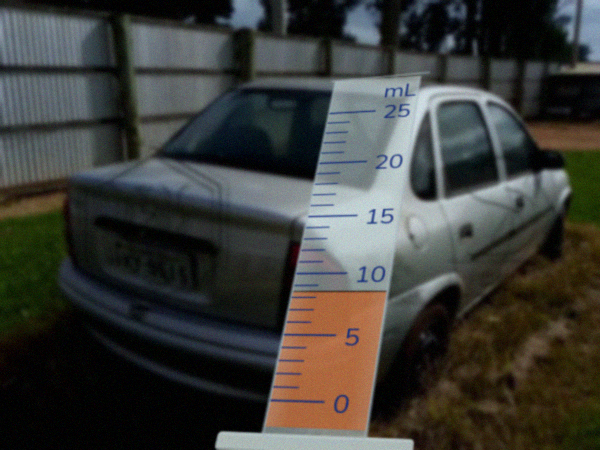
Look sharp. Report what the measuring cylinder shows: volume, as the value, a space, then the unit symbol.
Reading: 8.5 mL
